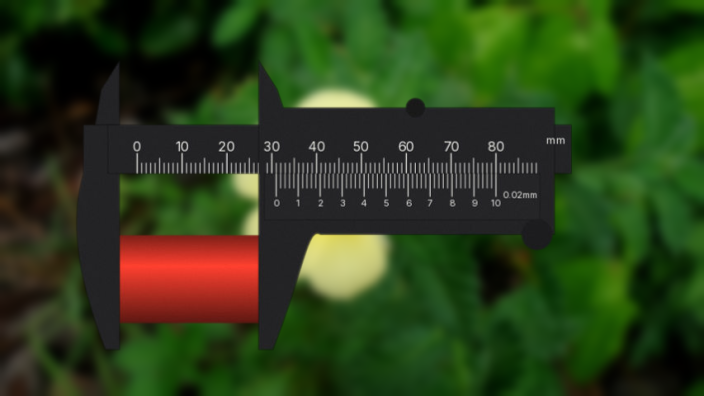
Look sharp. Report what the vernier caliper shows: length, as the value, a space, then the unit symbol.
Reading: 31.0 mm
